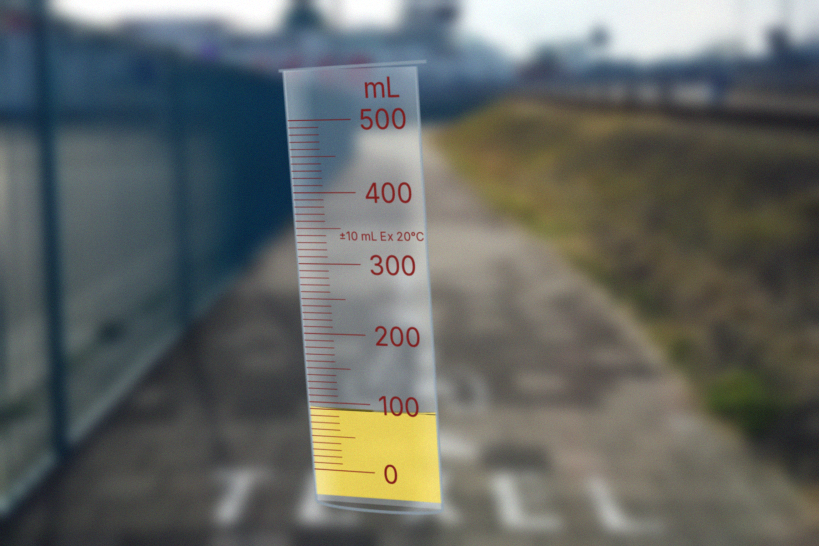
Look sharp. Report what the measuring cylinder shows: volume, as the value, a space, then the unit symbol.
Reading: 90 mL
